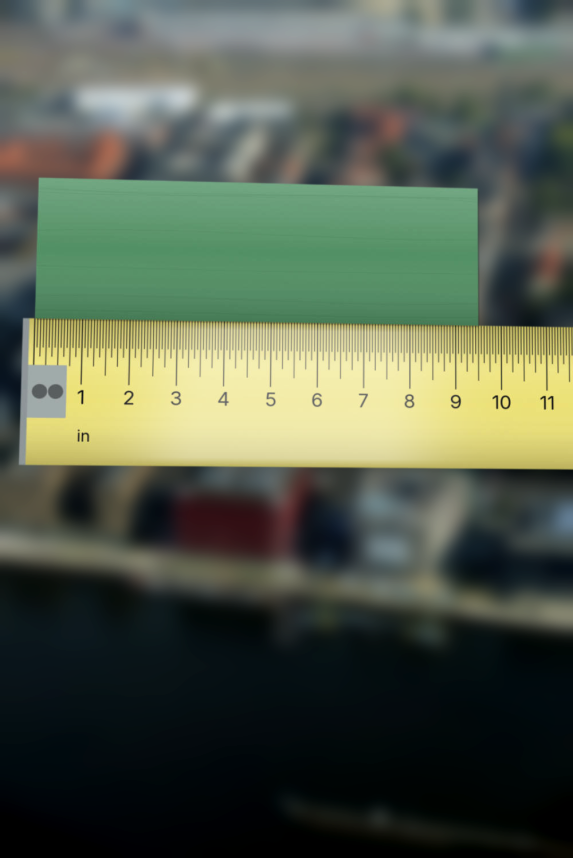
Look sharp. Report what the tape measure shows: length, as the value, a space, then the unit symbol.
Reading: 9.5 in
